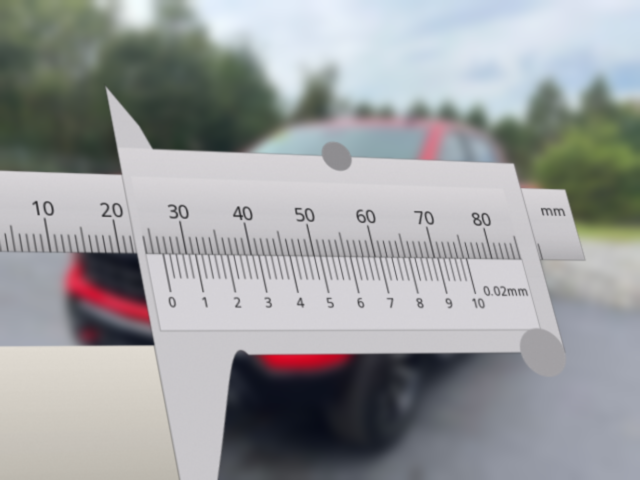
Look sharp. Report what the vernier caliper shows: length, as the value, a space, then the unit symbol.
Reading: 26.5 mm
